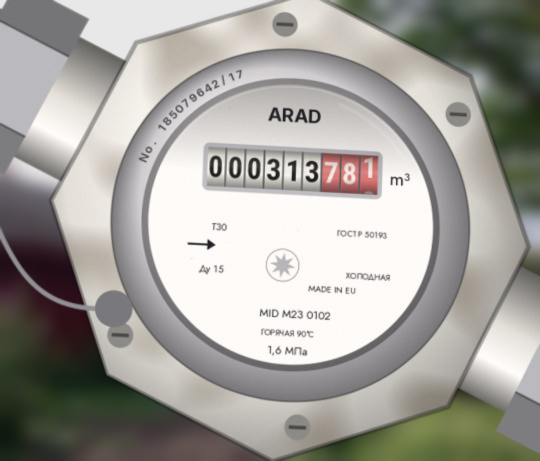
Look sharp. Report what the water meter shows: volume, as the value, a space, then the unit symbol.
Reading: 313.781 m³
